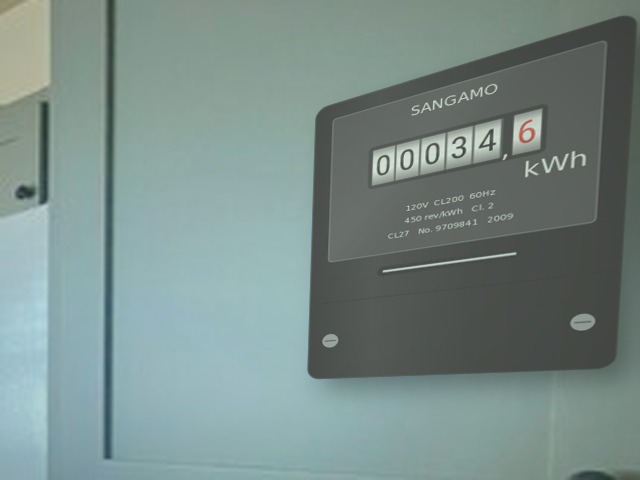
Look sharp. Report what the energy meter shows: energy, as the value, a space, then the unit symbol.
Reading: 34.6 kWh
